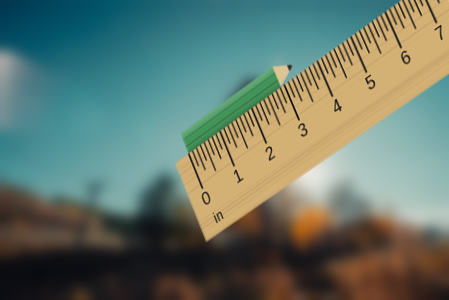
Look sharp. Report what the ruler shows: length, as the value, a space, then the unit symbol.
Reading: 3.375 in
